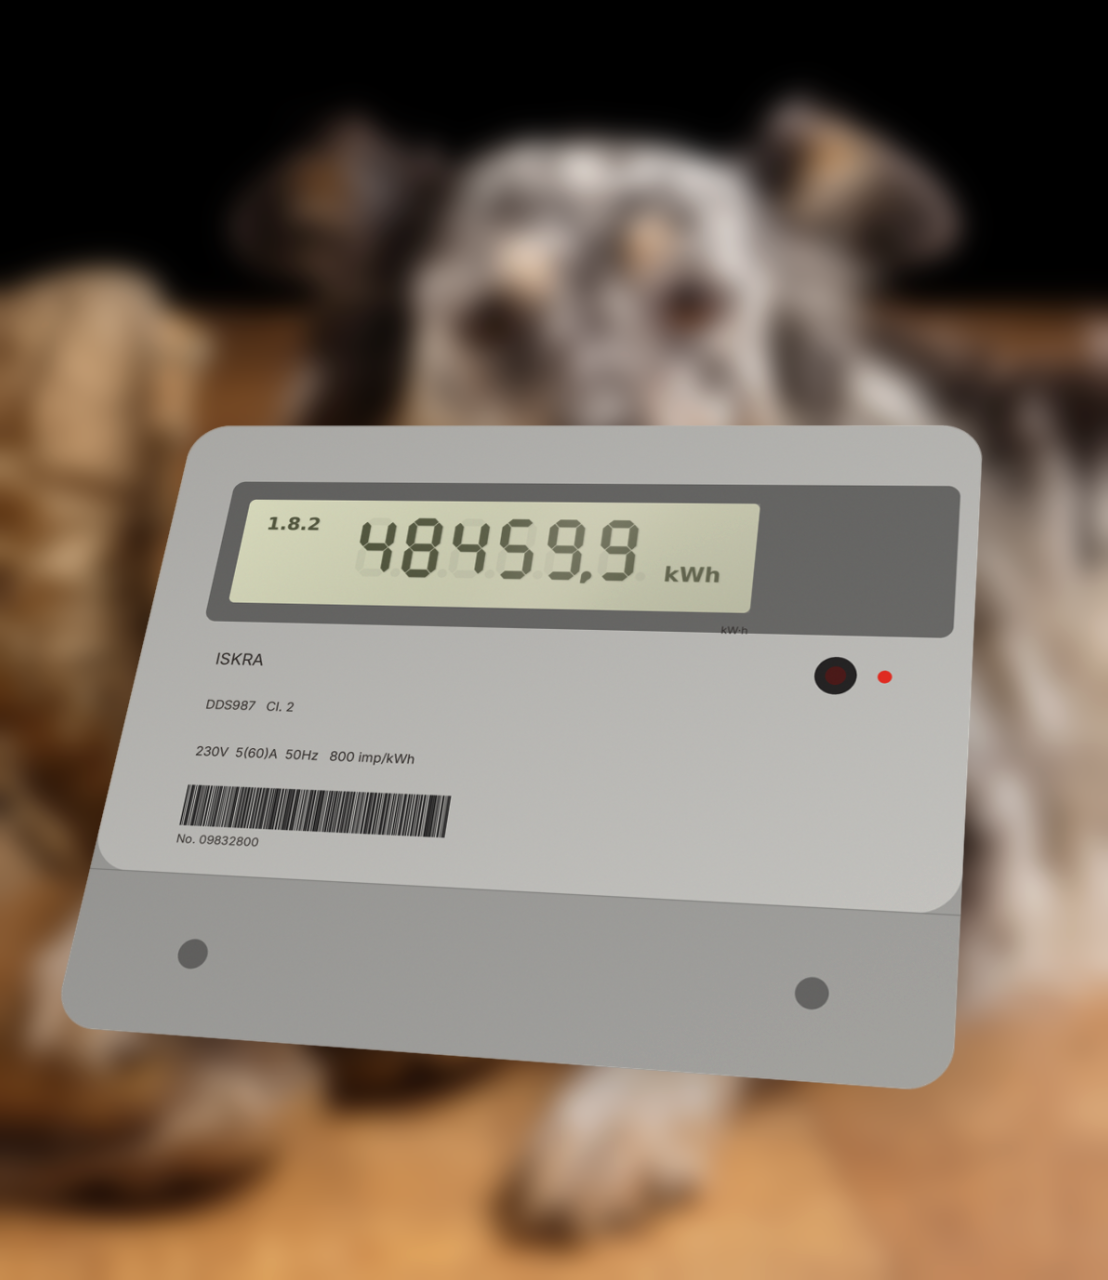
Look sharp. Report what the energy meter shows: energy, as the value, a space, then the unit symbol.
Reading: 48459.9 kWh
